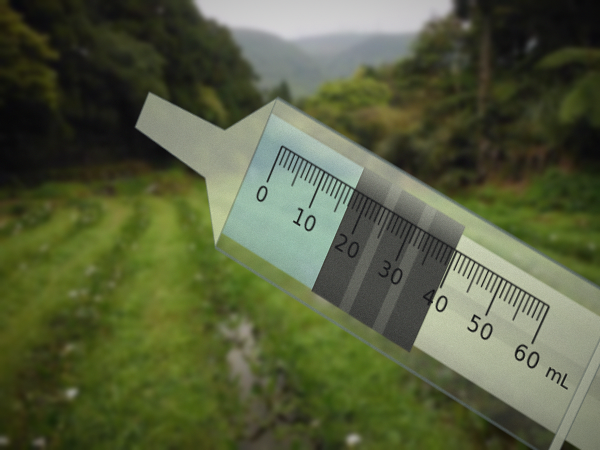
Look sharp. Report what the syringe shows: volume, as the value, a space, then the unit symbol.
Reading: 17 mL
